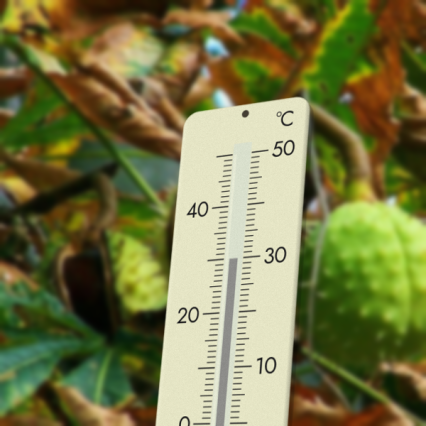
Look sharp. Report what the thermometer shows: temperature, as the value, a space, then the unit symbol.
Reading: 30 °C
